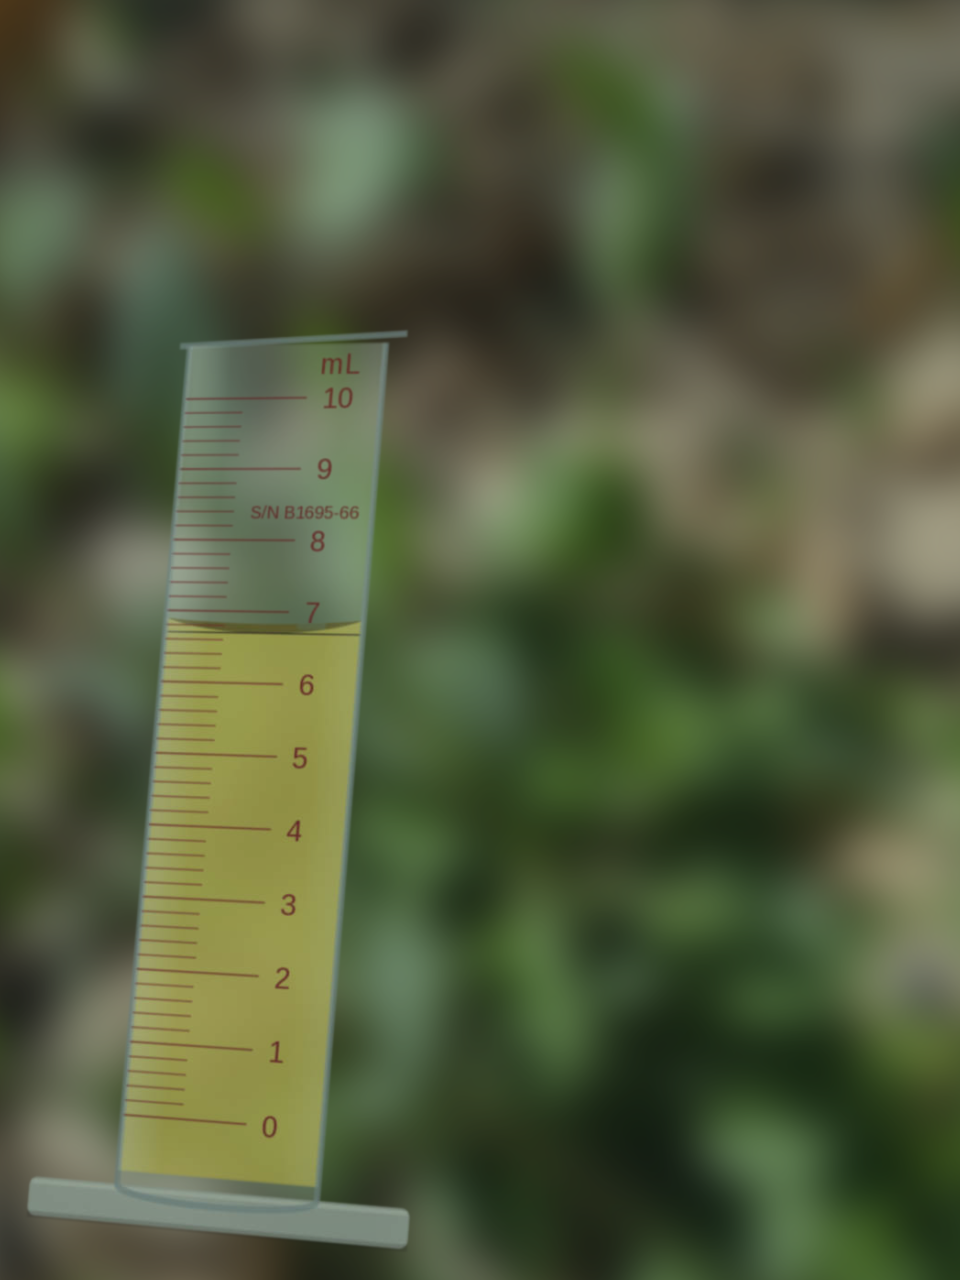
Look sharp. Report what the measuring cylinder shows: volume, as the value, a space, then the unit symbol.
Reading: 6.7 mL
